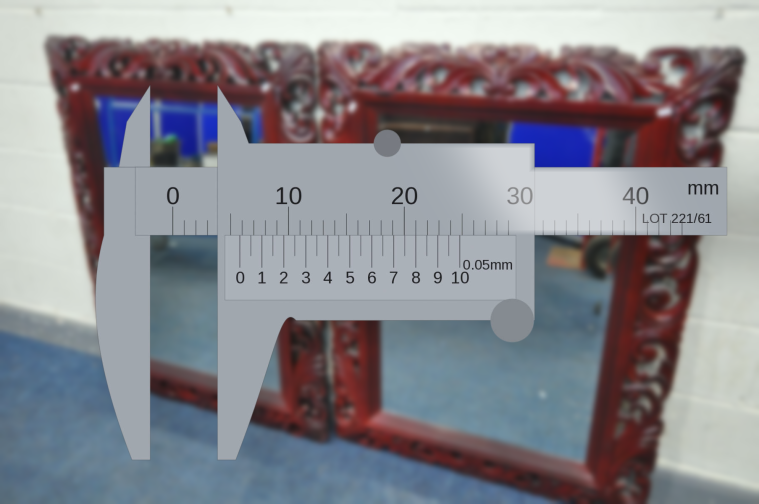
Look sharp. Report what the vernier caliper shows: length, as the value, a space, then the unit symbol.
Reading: 5.8 mm
